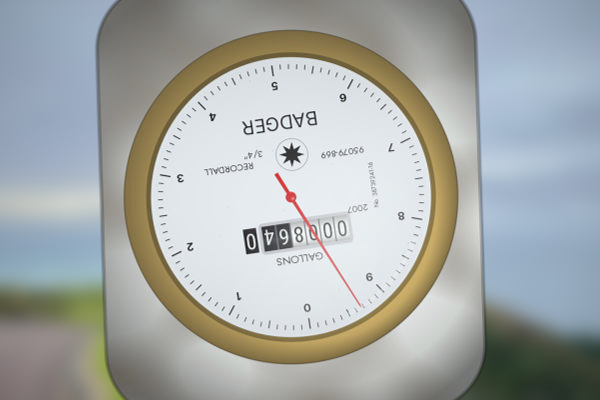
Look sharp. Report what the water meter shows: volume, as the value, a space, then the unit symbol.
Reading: 8639.3 gal
